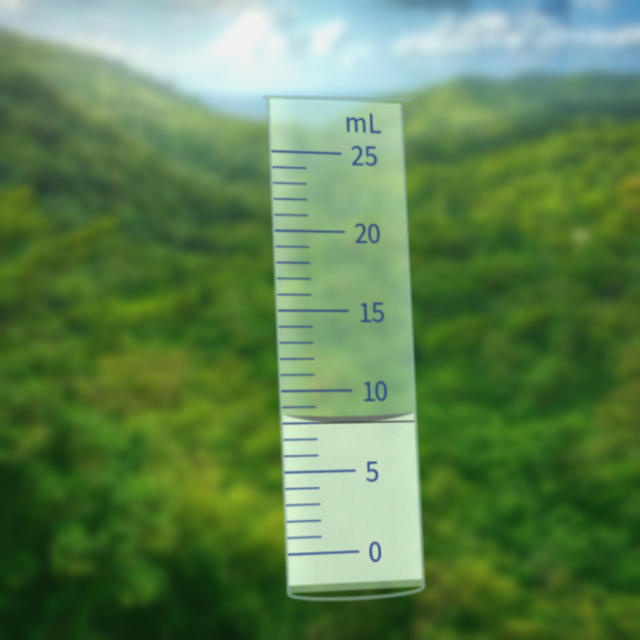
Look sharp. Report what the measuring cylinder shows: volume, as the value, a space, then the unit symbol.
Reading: 8 mL
